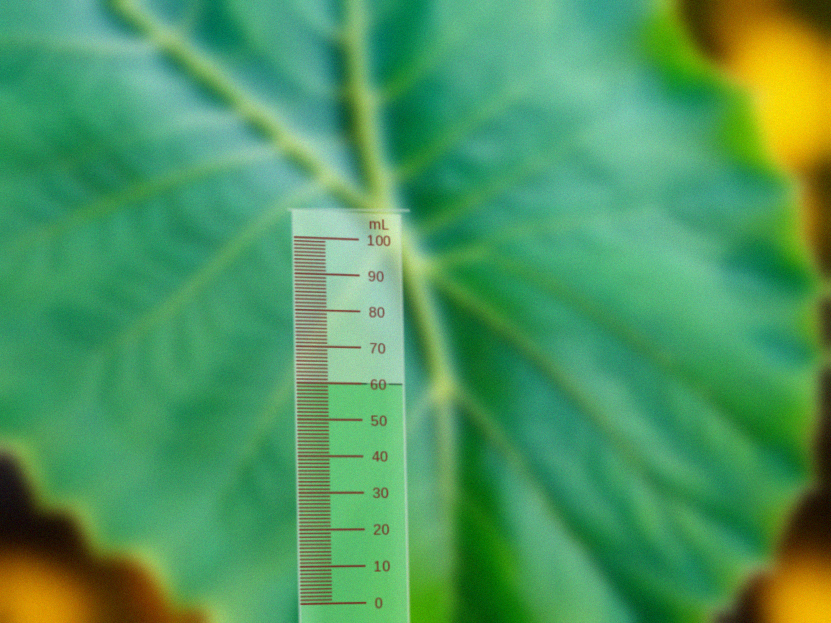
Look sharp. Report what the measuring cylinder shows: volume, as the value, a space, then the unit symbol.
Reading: 60 mL
